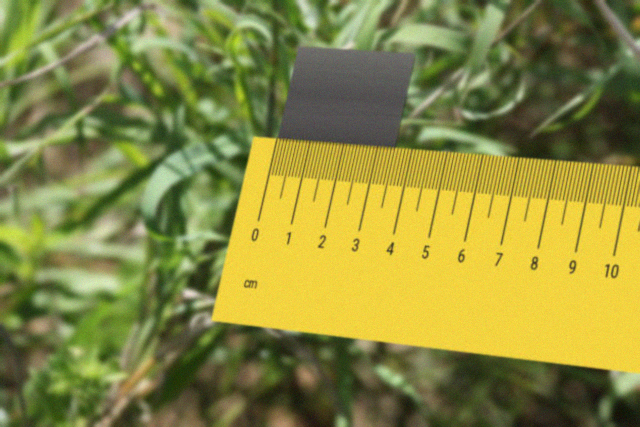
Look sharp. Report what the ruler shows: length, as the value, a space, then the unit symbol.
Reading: 3.5 cm
